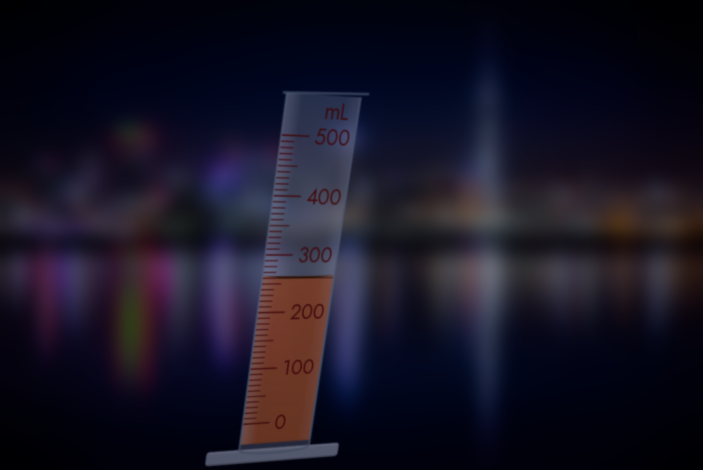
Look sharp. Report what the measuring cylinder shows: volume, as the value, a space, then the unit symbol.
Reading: 260 mL
